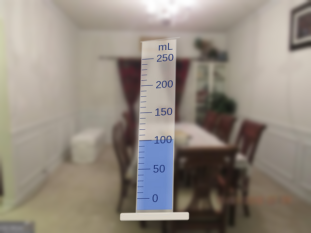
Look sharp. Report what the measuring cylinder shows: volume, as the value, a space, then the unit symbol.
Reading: 100 mL
